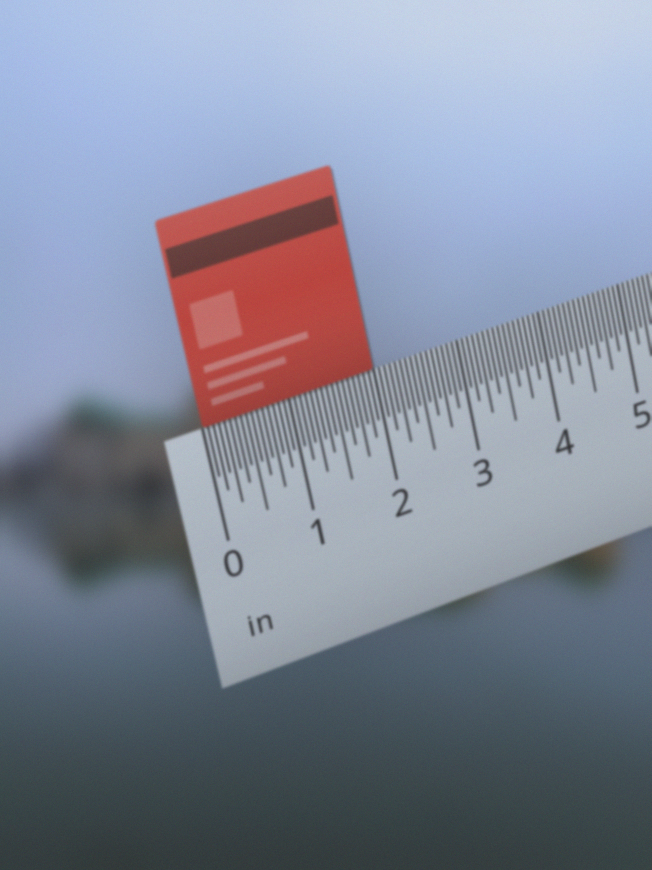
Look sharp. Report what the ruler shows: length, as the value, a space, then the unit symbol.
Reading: 2 in
